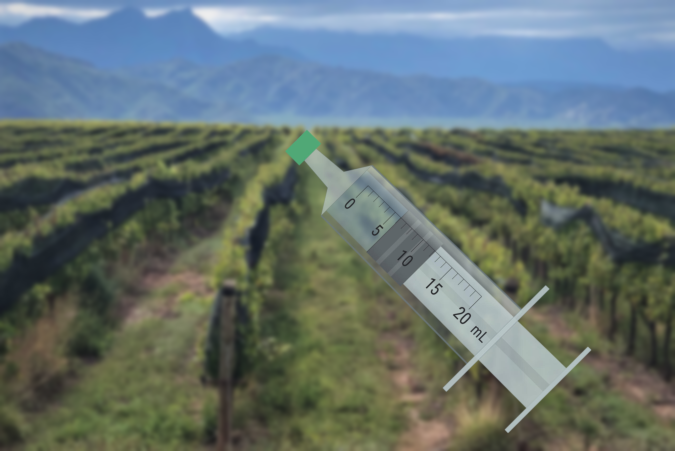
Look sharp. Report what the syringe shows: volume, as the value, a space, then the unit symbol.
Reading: 6 mL
